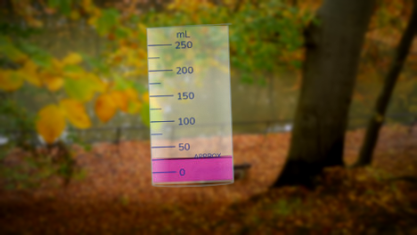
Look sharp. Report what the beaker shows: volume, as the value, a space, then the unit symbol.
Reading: 25 mL
